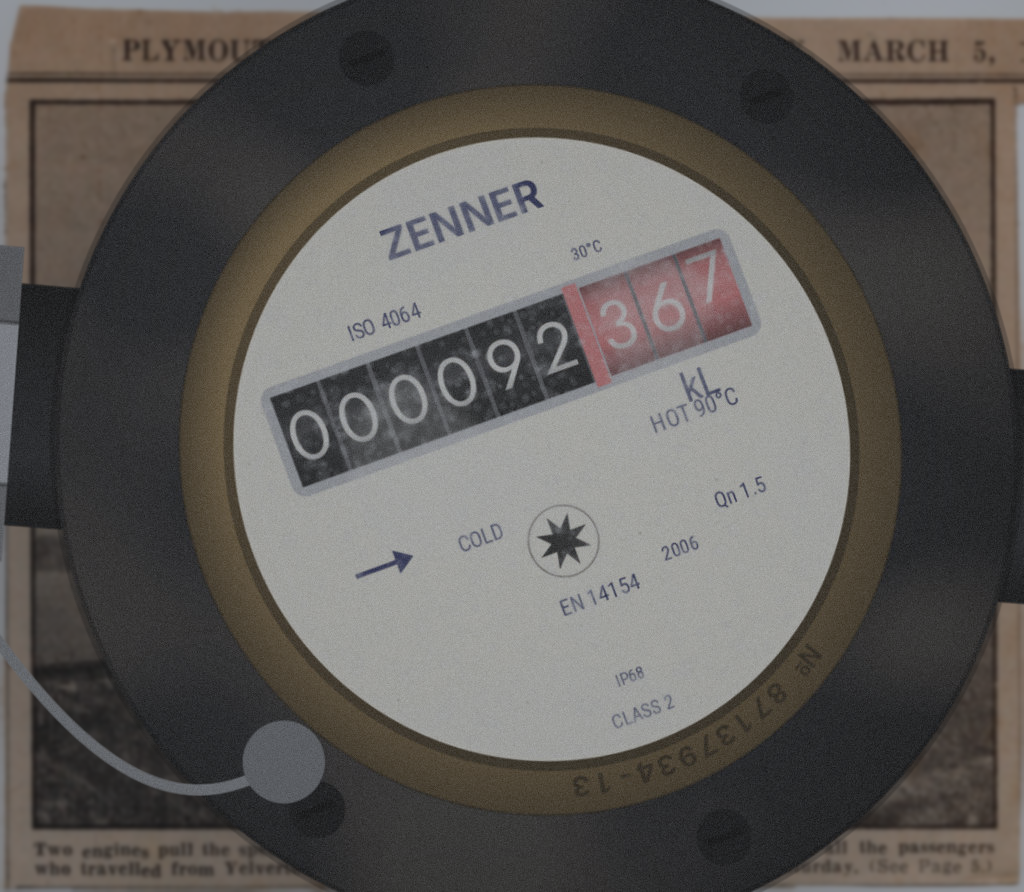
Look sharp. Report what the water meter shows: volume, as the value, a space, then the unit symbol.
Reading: 92.367 kL
